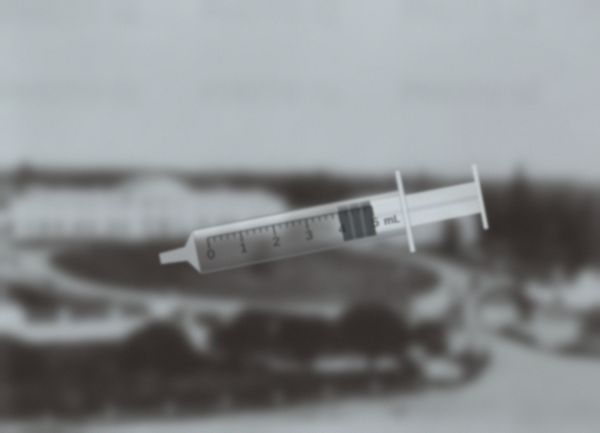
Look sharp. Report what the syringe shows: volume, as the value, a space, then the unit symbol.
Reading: 4 mL
